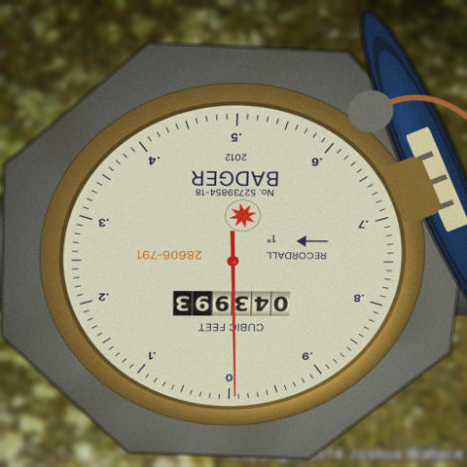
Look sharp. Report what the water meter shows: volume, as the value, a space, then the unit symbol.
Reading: 43992.99 ft³
